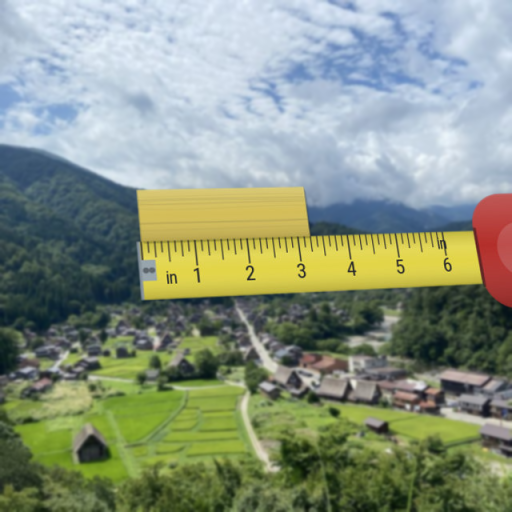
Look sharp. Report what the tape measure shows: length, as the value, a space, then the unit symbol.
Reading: 3.25 in
